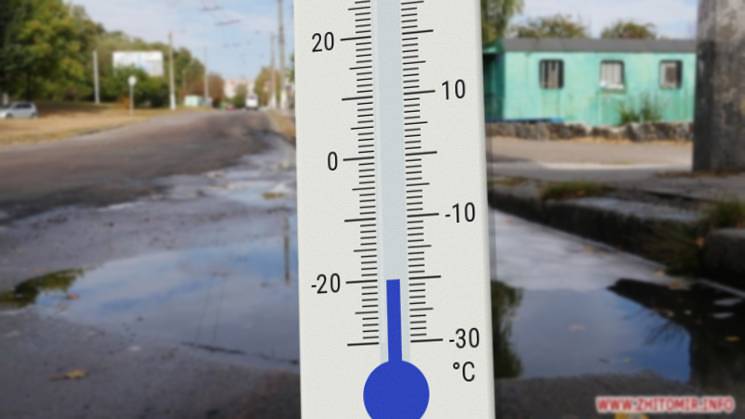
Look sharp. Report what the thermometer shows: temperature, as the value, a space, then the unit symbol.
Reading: -20 °C
